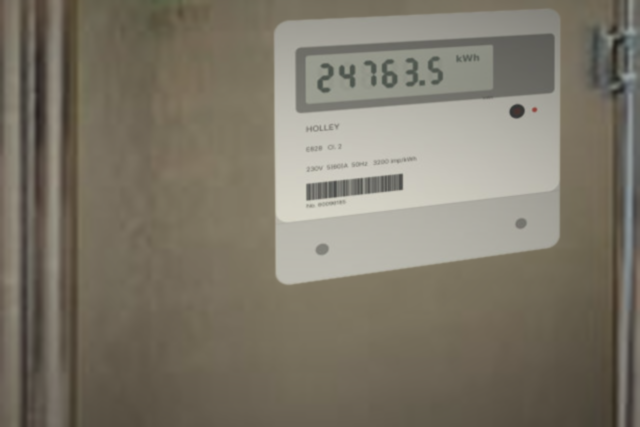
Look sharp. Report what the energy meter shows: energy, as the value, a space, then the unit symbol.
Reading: 24763.5 kWh
